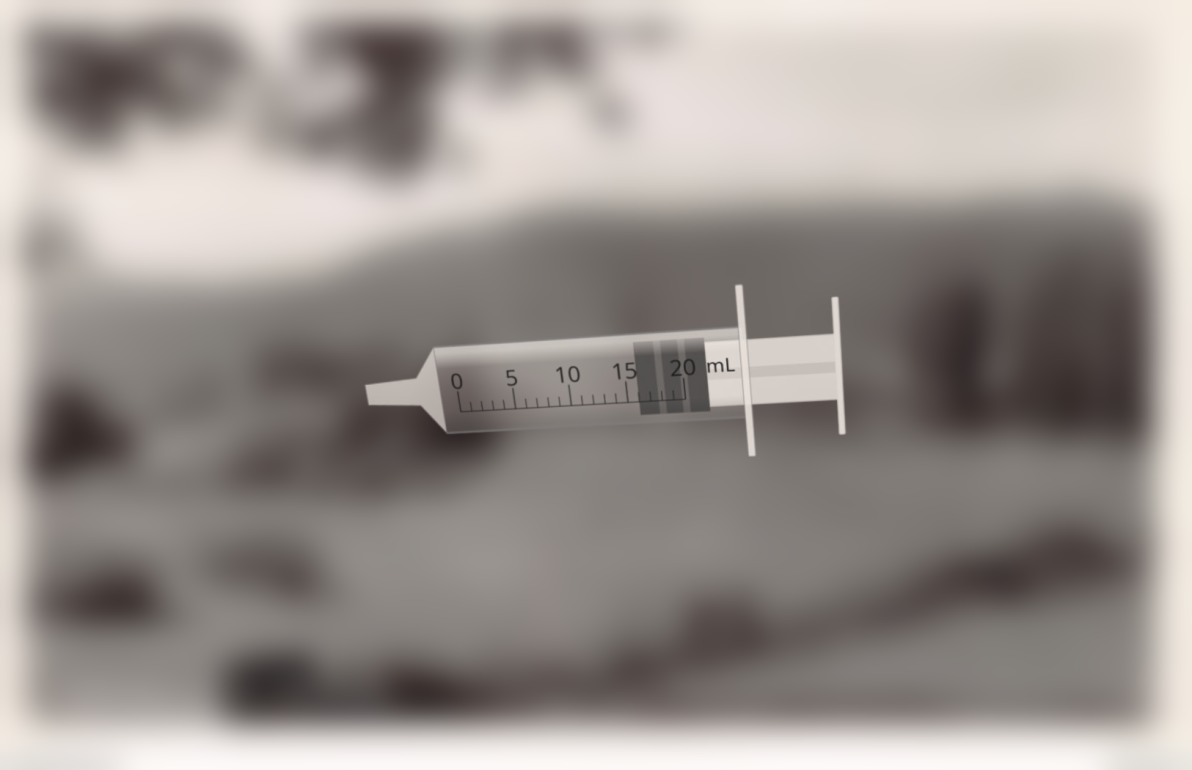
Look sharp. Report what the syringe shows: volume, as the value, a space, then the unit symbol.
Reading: 16 mL
